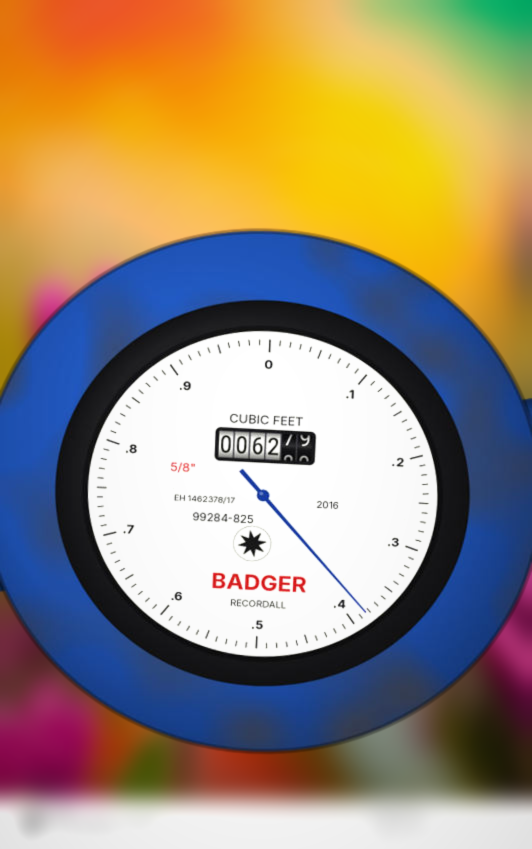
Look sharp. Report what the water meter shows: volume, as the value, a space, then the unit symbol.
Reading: 6279.38 ft³
